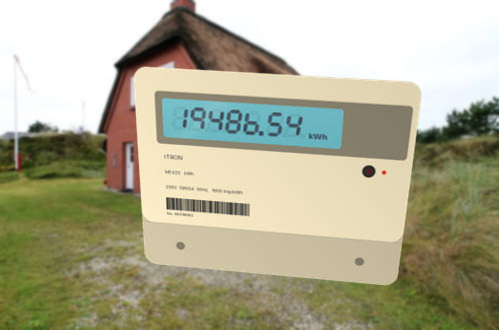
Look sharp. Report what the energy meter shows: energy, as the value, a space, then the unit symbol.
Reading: 19486.54 kWh
